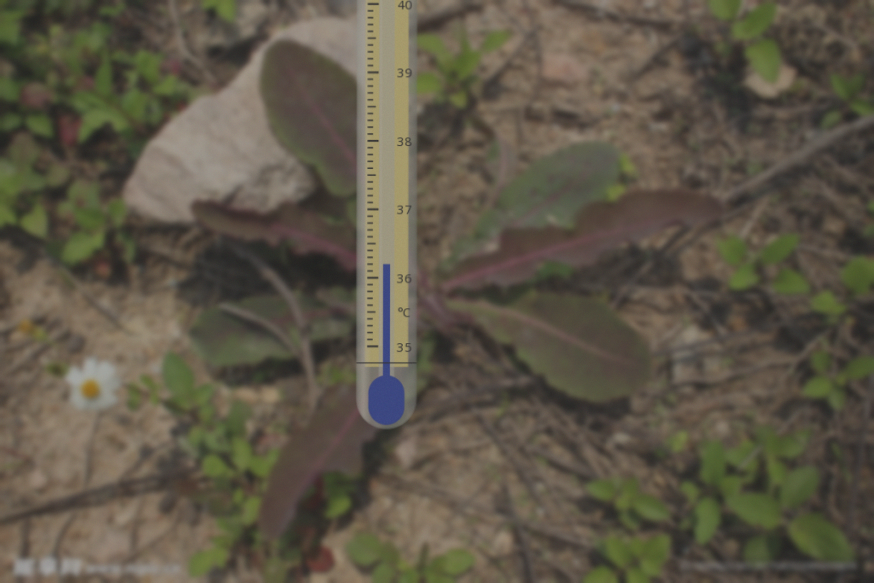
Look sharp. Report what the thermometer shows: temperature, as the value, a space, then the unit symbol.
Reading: 36.2 °C
